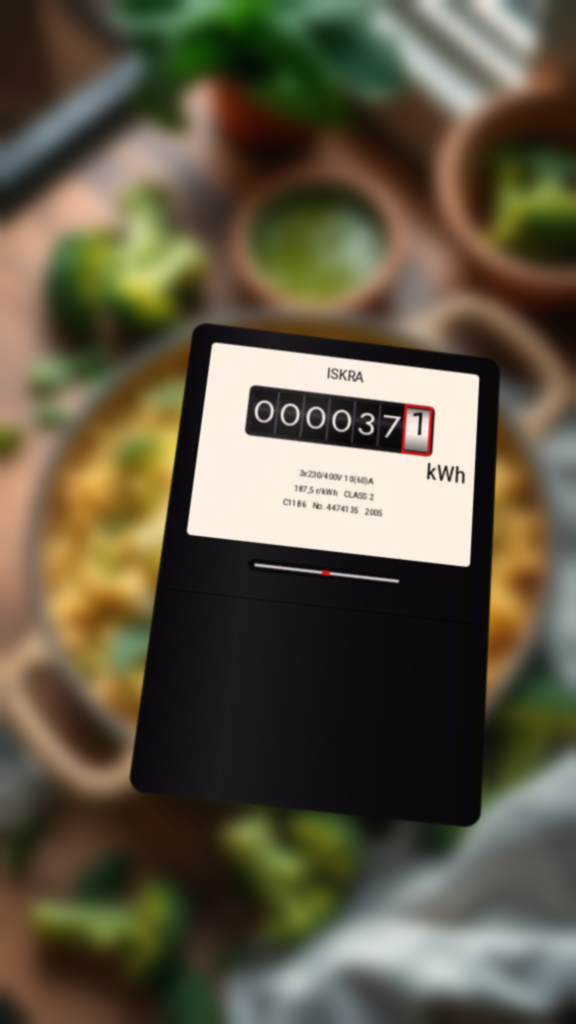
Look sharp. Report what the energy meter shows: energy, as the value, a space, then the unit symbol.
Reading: 37.1 kWh
